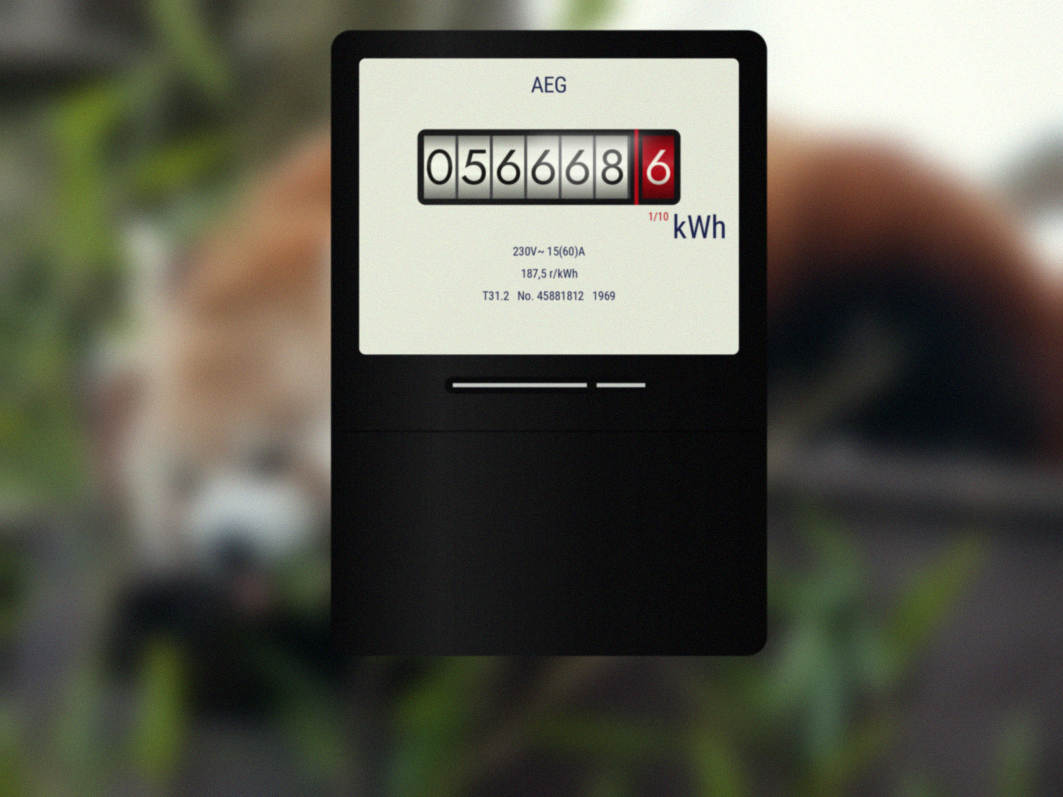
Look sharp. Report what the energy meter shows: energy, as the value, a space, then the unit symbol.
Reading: 56668.6 kWh
